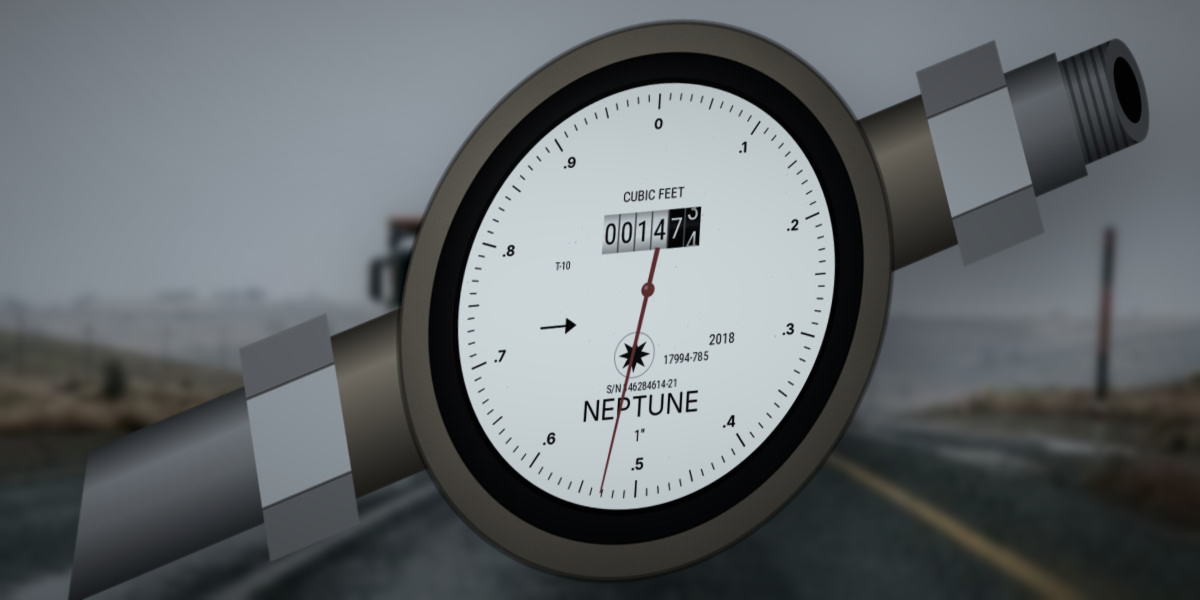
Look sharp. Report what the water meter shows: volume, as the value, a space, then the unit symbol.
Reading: 1473.53 ft³
